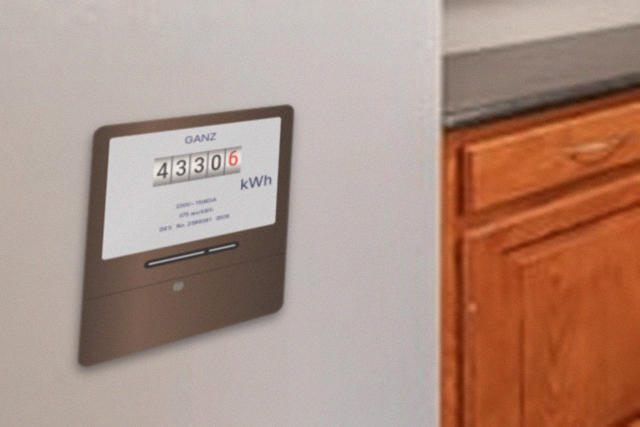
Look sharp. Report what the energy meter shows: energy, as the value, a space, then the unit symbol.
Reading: 4330.6 kWh
